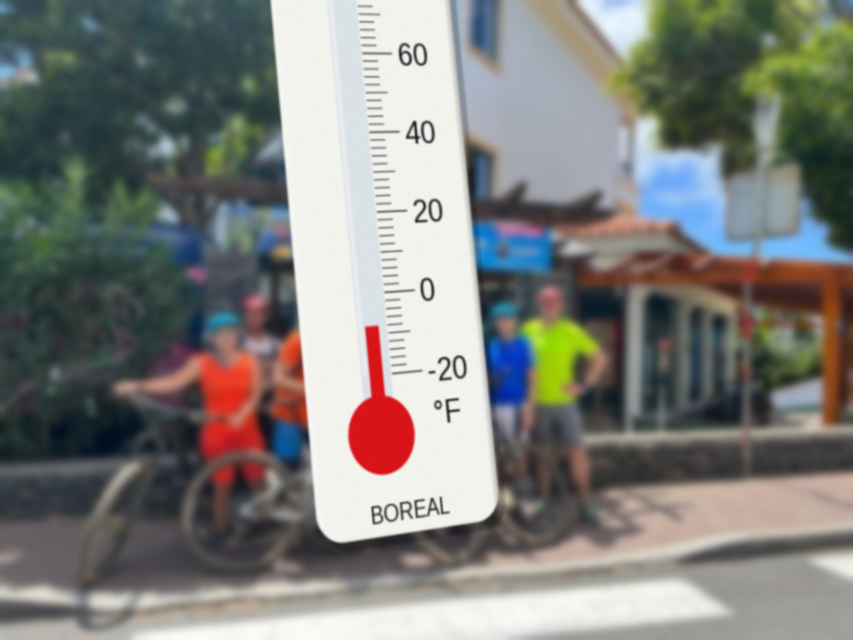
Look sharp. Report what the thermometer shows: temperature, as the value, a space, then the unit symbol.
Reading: -8 °F
